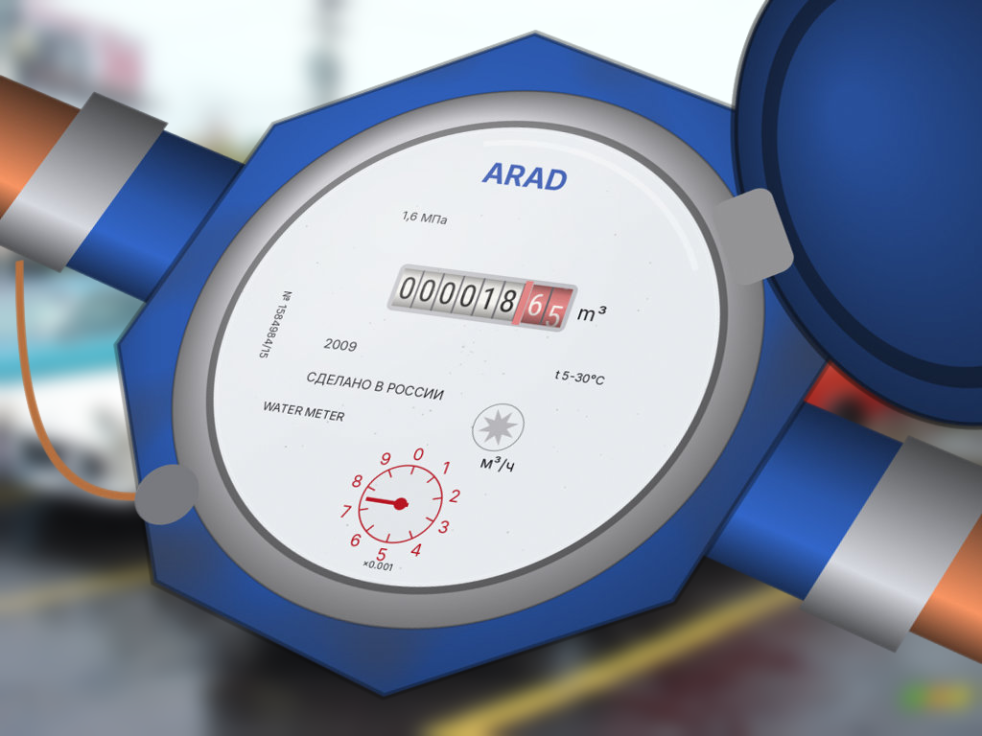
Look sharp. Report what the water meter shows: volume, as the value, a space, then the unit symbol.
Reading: 18.647 m³
